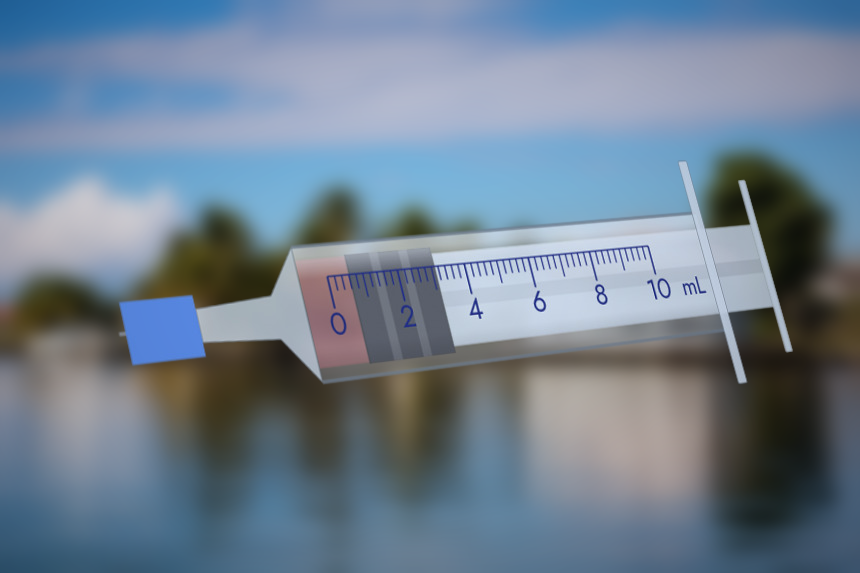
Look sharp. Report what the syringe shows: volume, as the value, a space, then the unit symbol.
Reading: 0.6 mL
